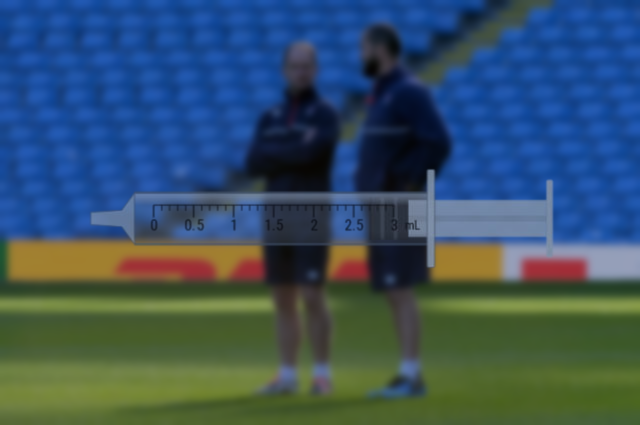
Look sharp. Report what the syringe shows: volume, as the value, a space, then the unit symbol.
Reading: 2.7 mL
